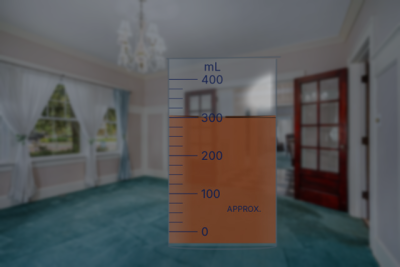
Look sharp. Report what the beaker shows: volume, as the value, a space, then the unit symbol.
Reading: 300 mL
